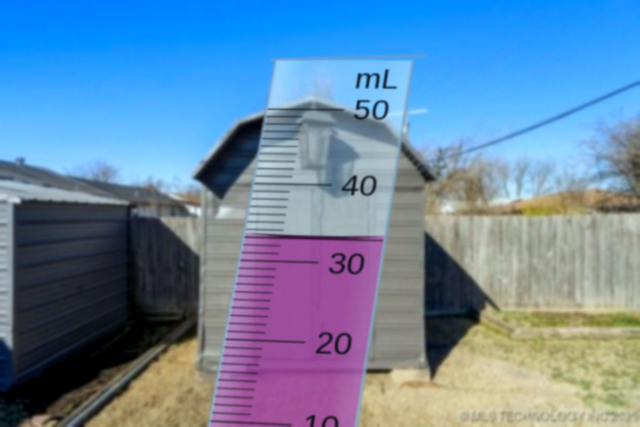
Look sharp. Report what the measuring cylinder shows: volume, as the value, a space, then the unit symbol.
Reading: 33 mL
